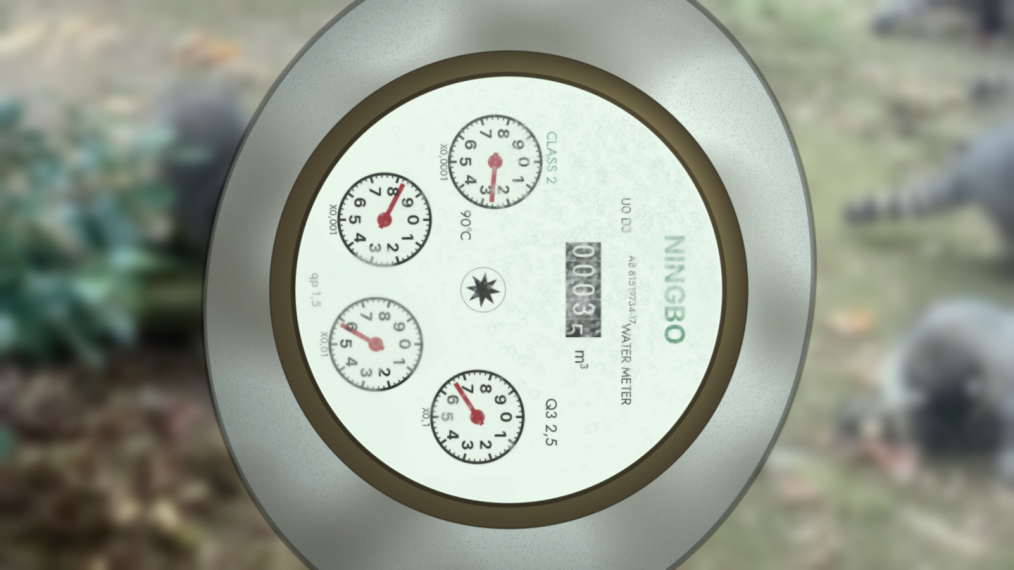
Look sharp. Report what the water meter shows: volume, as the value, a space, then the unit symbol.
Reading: 34.6582 m³
